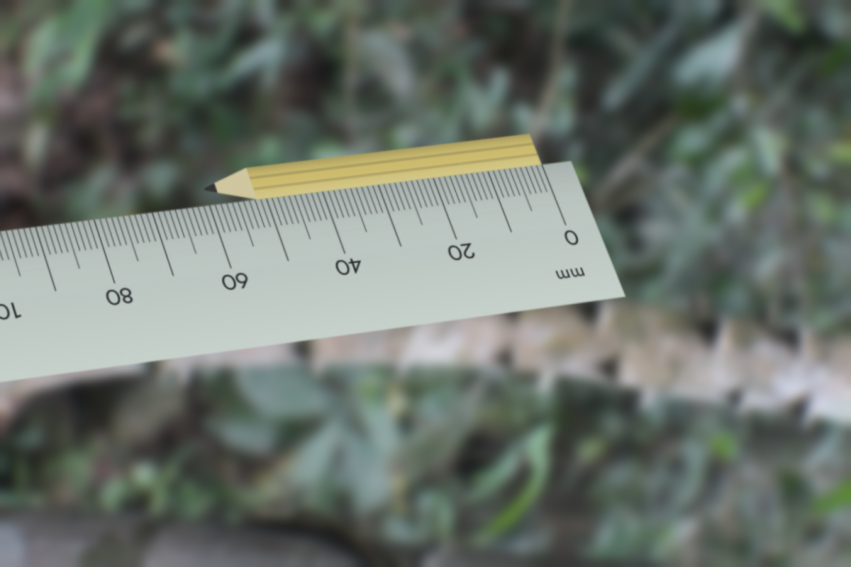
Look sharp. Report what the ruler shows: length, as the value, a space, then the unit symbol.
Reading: 60 mm
